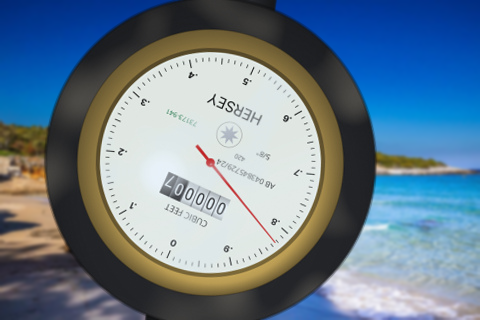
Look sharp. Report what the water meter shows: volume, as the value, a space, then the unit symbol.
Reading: 6.82 ft³
